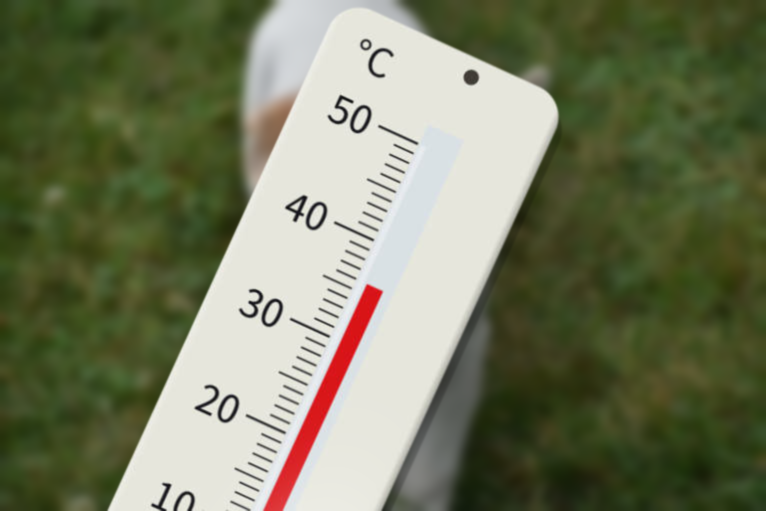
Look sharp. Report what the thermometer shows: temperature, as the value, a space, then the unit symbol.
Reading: 36 °C
